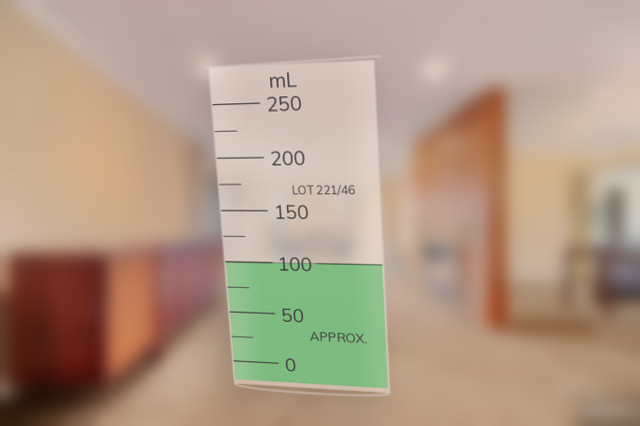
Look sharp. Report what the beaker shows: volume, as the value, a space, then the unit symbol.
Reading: 100 mL
